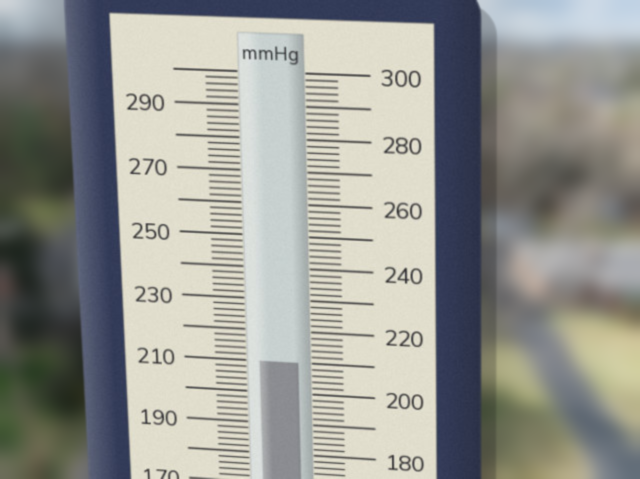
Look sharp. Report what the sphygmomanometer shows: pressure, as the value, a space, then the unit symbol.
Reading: 210 mmHg
